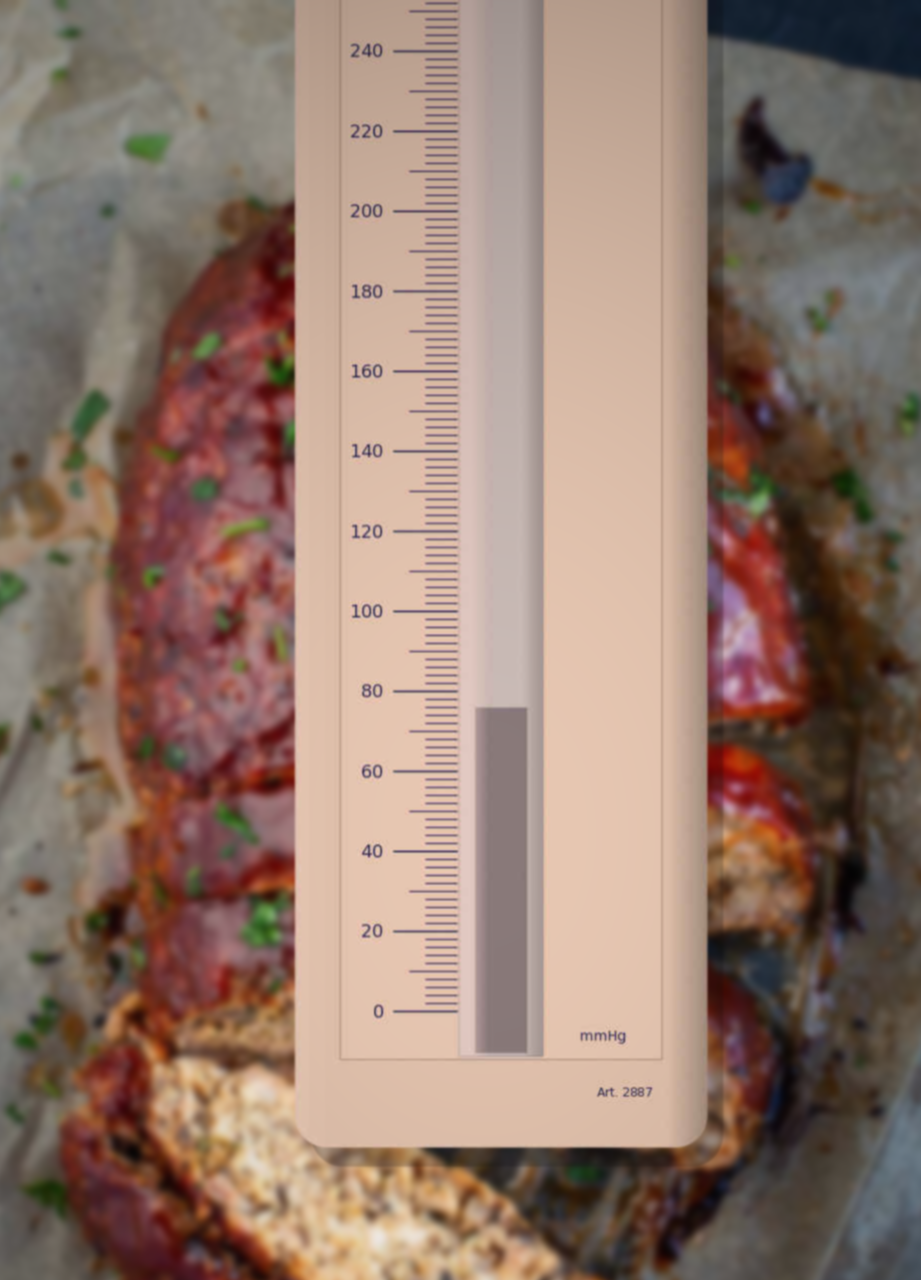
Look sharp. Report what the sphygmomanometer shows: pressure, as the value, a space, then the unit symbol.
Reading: 76 mmHg
